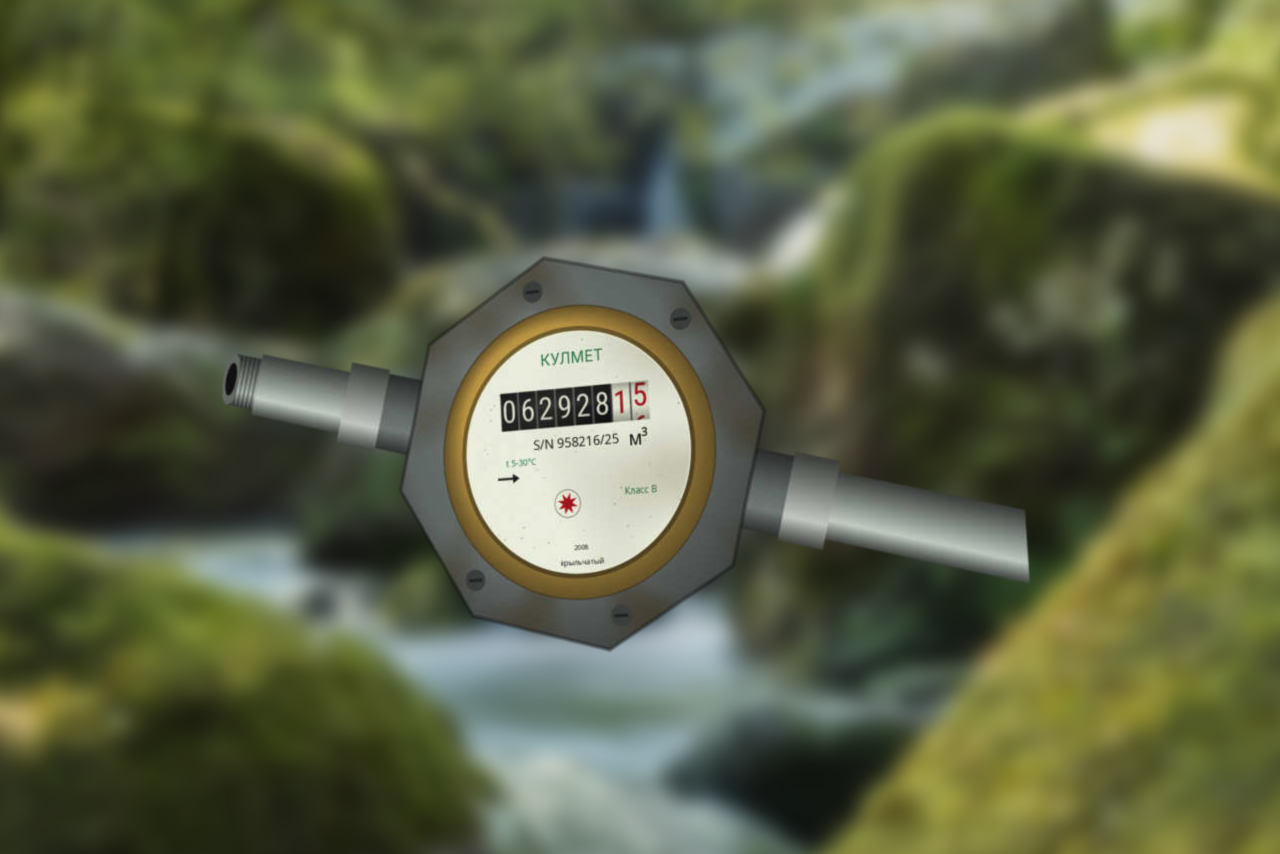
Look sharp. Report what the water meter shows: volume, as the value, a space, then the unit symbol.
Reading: 62928.15 m³
